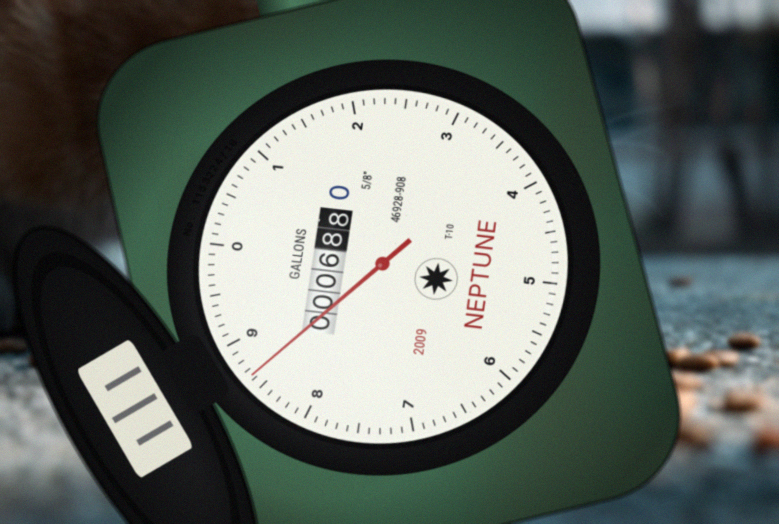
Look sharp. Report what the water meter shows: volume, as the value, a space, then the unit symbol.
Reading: 6878.6 gal
